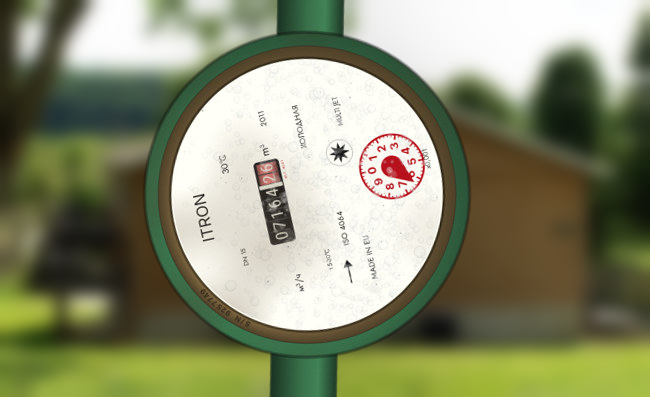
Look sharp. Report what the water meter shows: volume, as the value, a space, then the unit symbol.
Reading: 7164.266 m³
